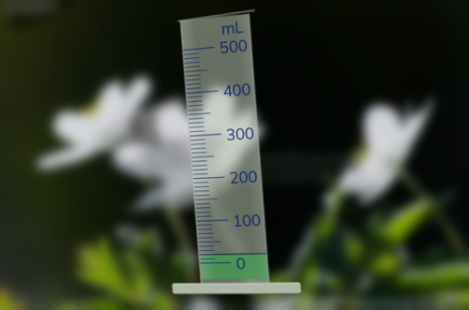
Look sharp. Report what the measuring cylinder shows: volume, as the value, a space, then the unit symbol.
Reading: 20 mL
